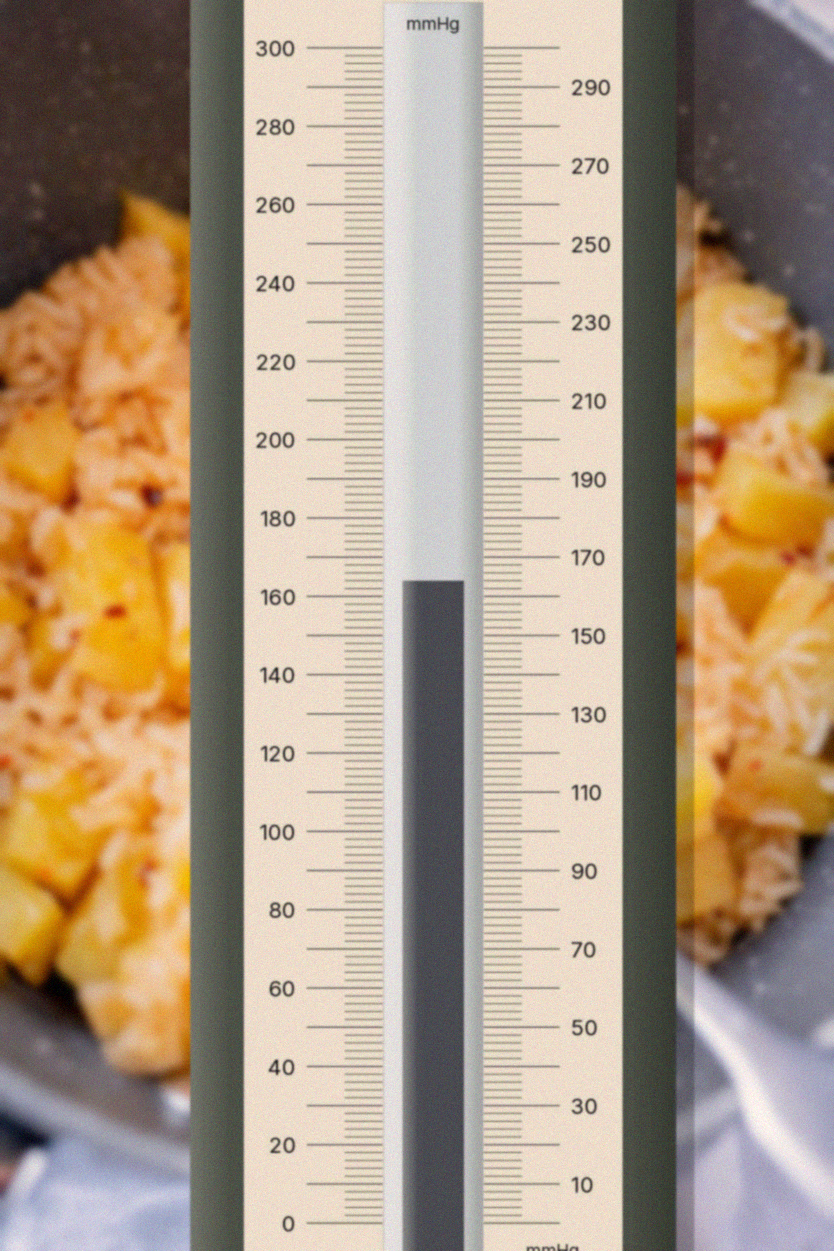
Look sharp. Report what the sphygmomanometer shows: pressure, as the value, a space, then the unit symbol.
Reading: 164 mmHg
